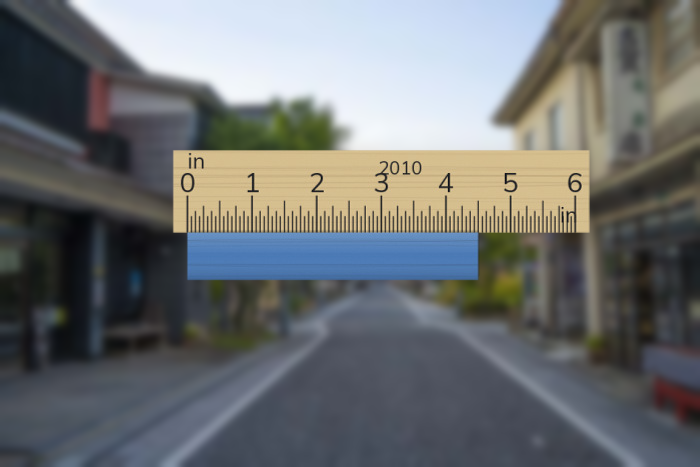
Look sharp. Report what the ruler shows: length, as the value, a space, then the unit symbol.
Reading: 4.5 in
